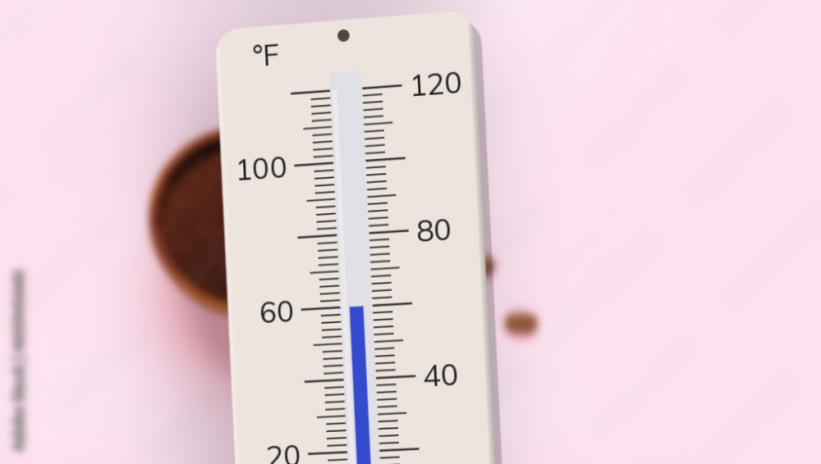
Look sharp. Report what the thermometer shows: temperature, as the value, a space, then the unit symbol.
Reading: 60 °F
